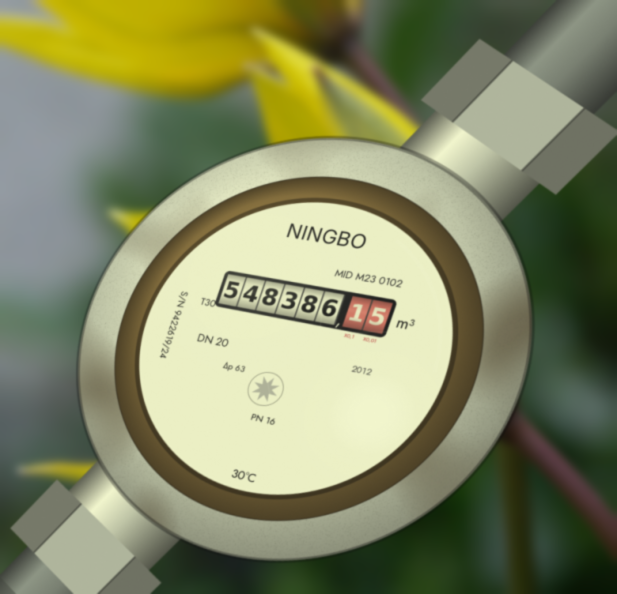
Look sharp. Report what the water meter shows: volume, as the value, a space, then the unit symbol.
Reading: 548386.15 m³
